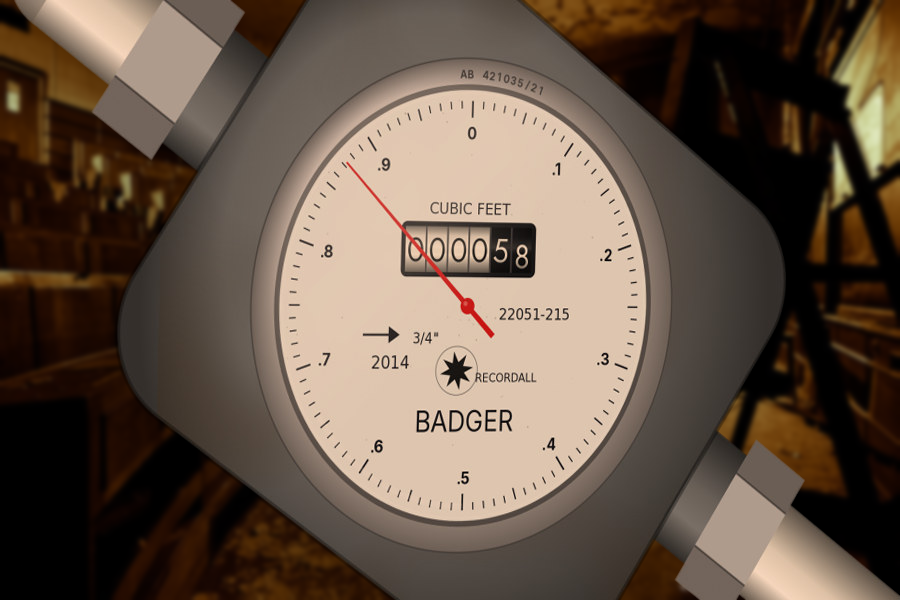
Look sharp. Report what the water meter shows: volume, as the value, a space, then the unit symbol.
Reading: 57.87 ft³
